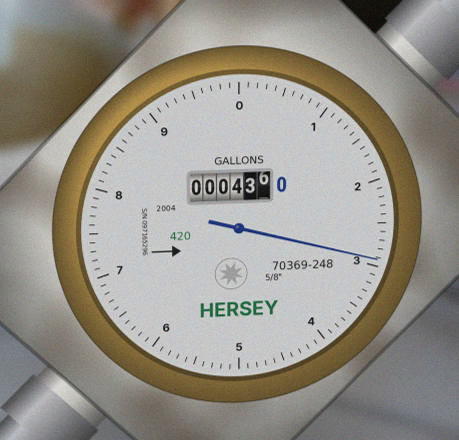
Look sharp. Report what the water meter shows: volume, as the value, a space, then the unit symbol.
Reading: 4362.9 gal
